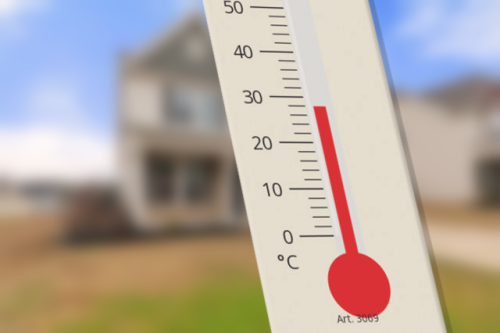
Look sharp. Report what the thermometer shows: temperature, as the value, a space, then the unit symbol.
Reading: 28 °C
